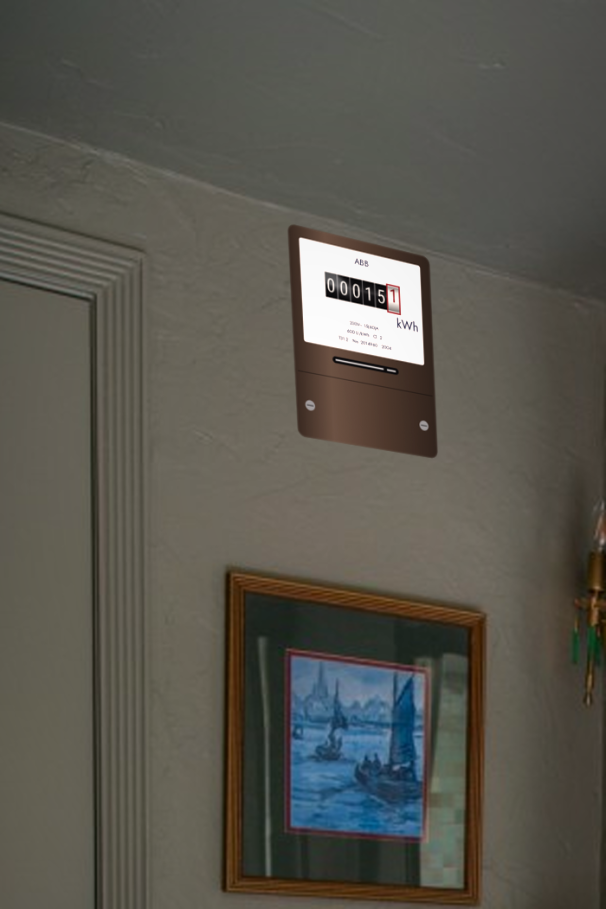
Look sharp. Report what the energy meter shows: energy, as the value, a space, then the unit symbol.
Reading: 15.1 kWh
